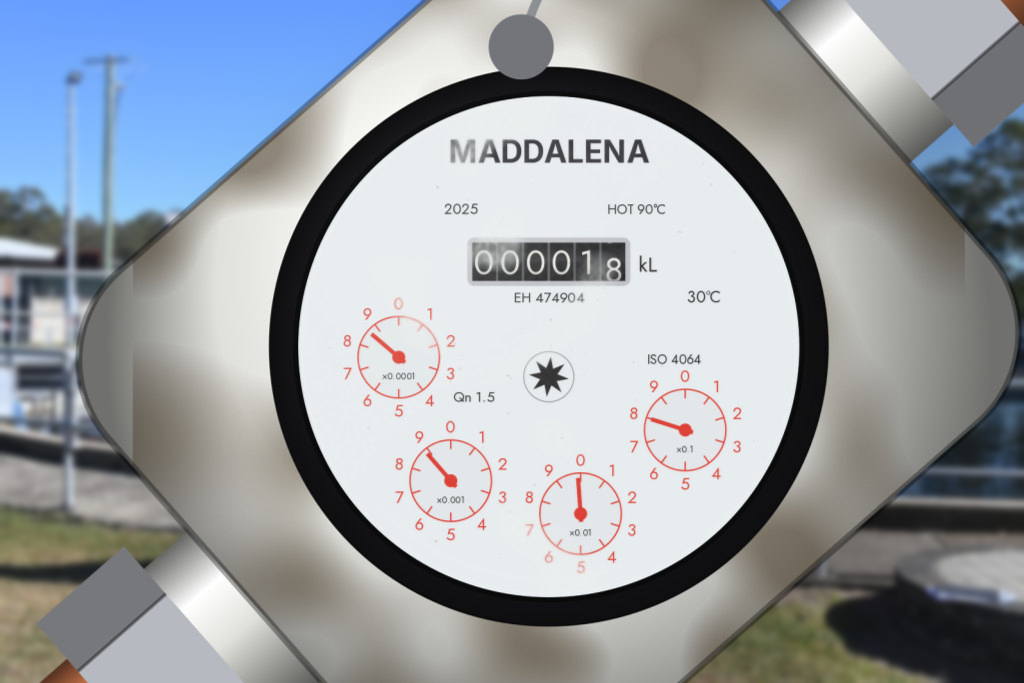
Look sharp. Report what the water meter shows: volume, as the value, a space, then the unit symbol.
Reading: 17.7988 kL
